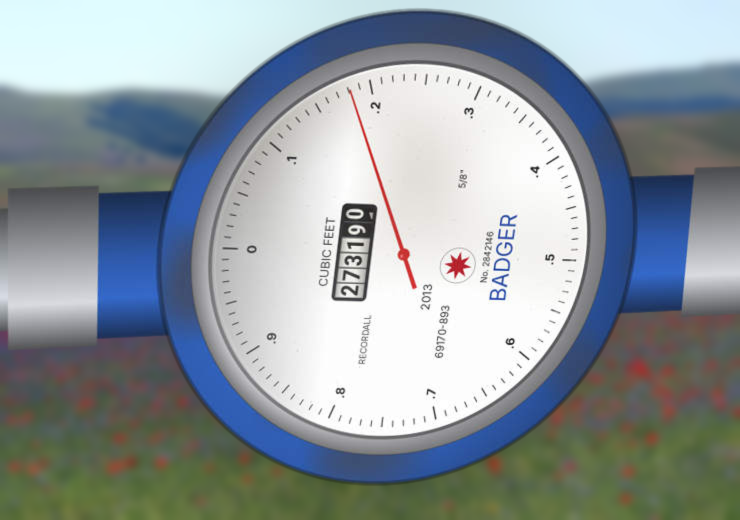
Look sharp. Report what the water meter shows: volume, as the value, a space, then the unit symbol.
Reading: 273190.18 ft³
